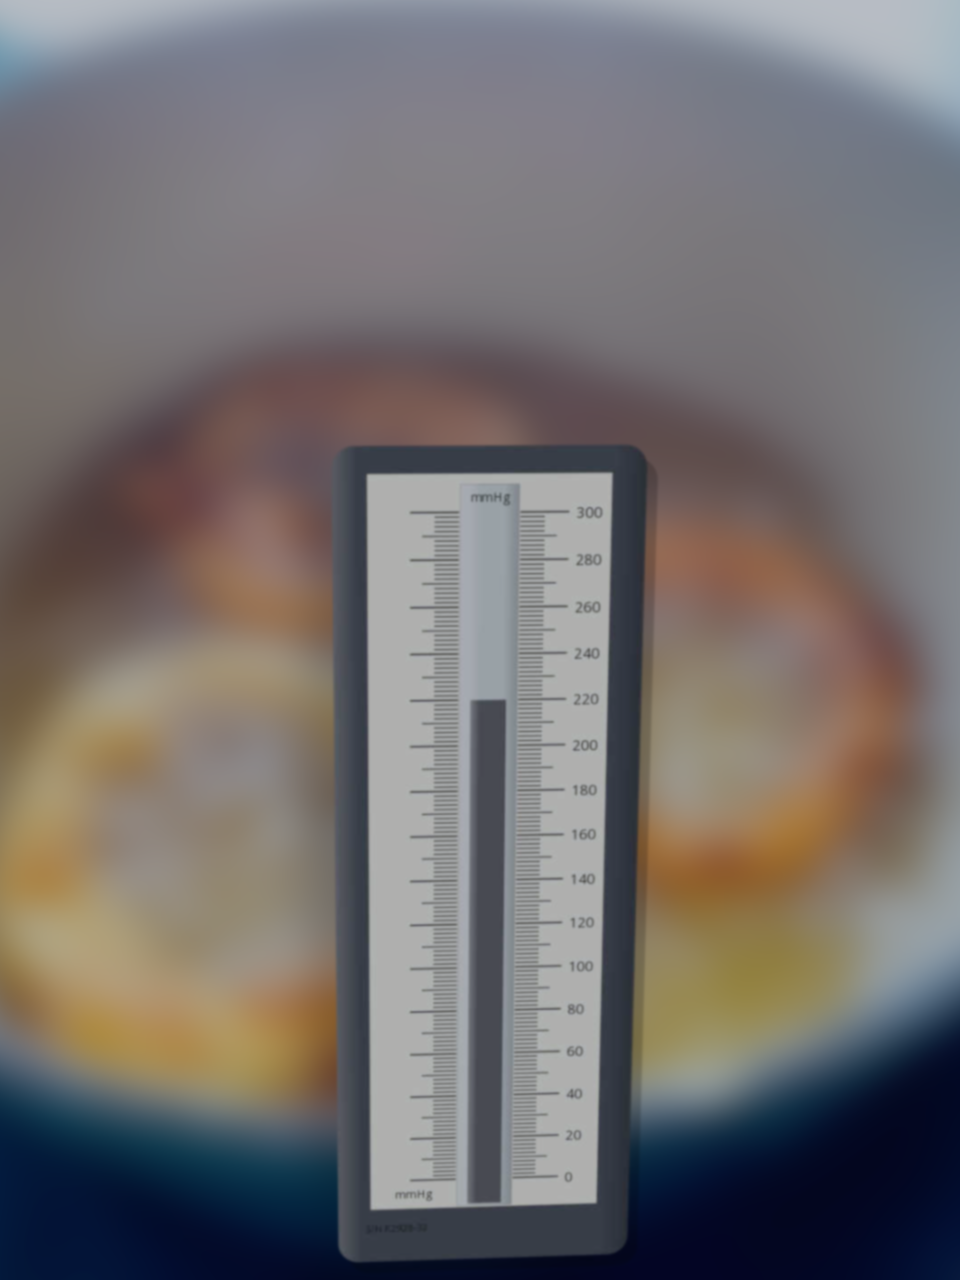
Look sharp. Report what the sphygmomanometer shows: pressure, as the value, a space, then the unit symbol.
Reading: 220 mmHg
